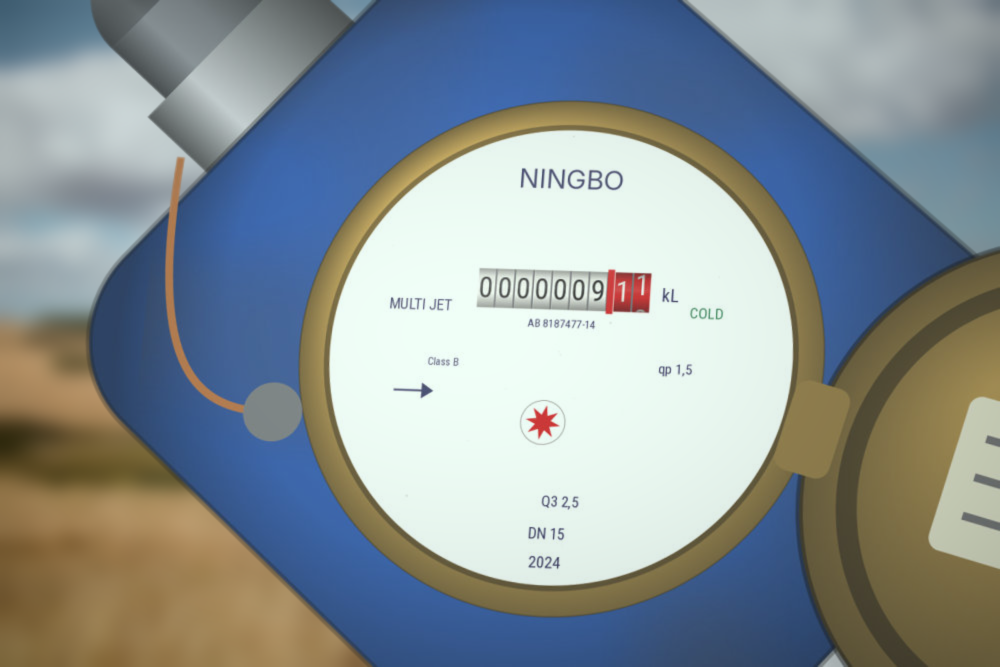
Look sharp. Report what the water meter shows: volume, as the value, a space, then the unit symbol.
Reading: 9.11 kL
